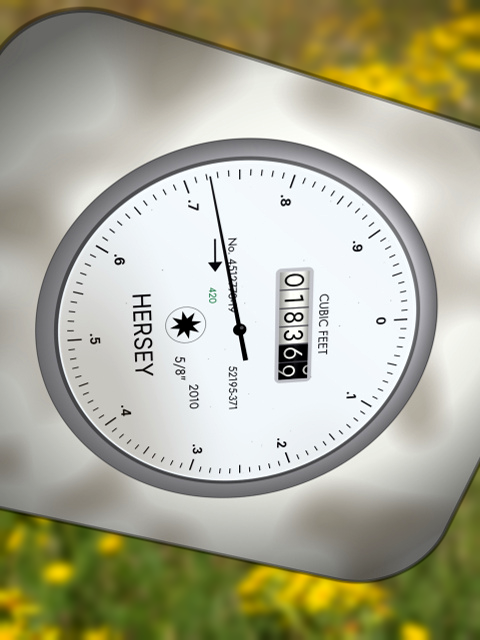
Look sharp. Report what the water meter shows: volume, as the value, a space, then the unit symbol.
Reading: 18368.72 ft³
